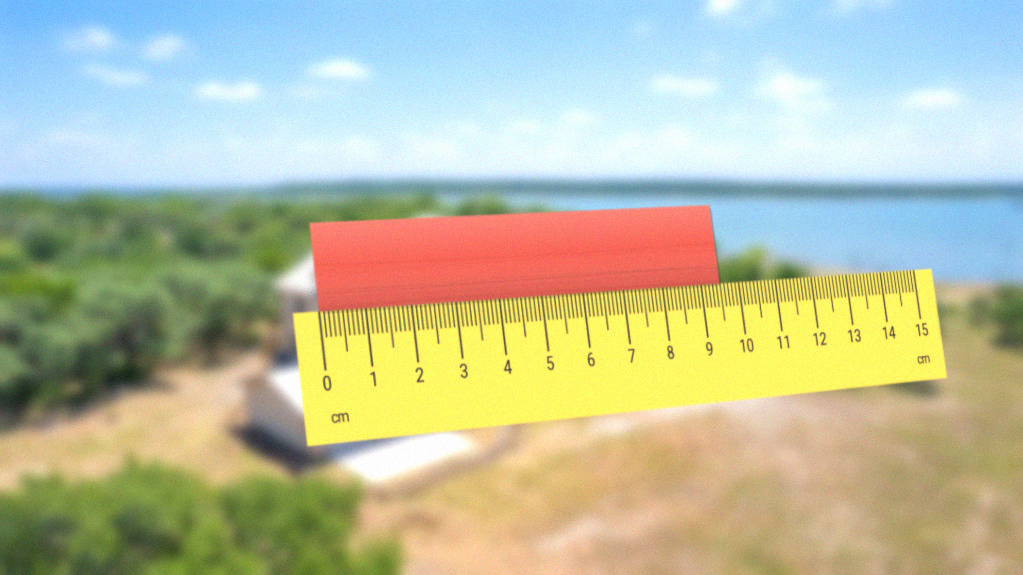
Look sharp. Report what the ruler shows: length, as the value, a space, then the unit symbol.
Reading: 9.5 cm
